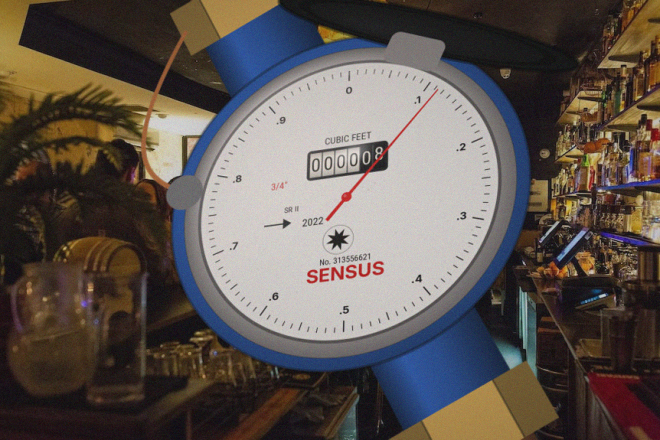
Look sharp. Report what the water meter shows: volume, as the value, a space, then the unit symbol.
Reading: 8.11 ft³
